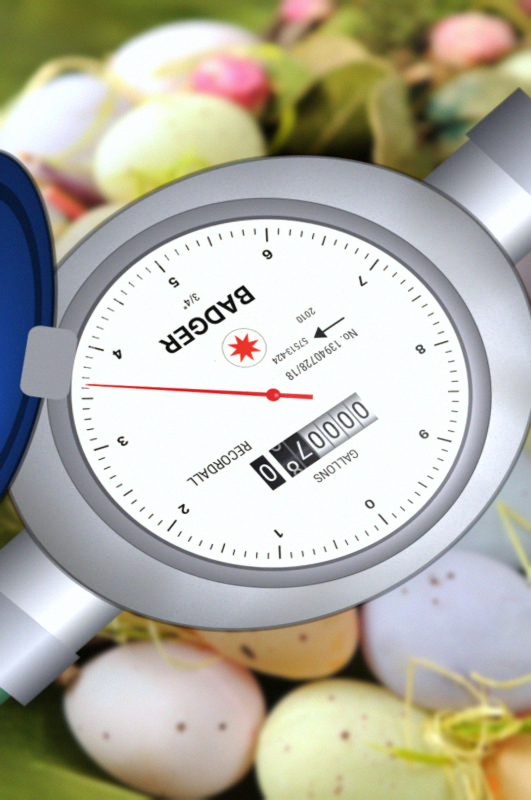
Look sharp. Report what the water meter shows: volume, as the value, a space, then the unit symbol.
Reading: 783.6 gal
